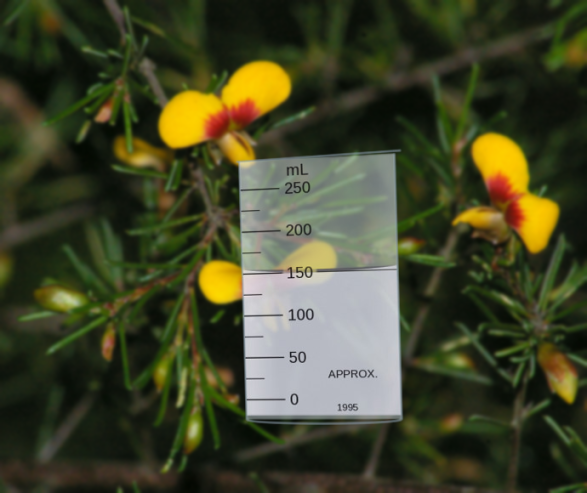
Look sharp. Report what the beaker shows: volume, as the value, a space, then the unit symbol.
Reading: 150 mL
